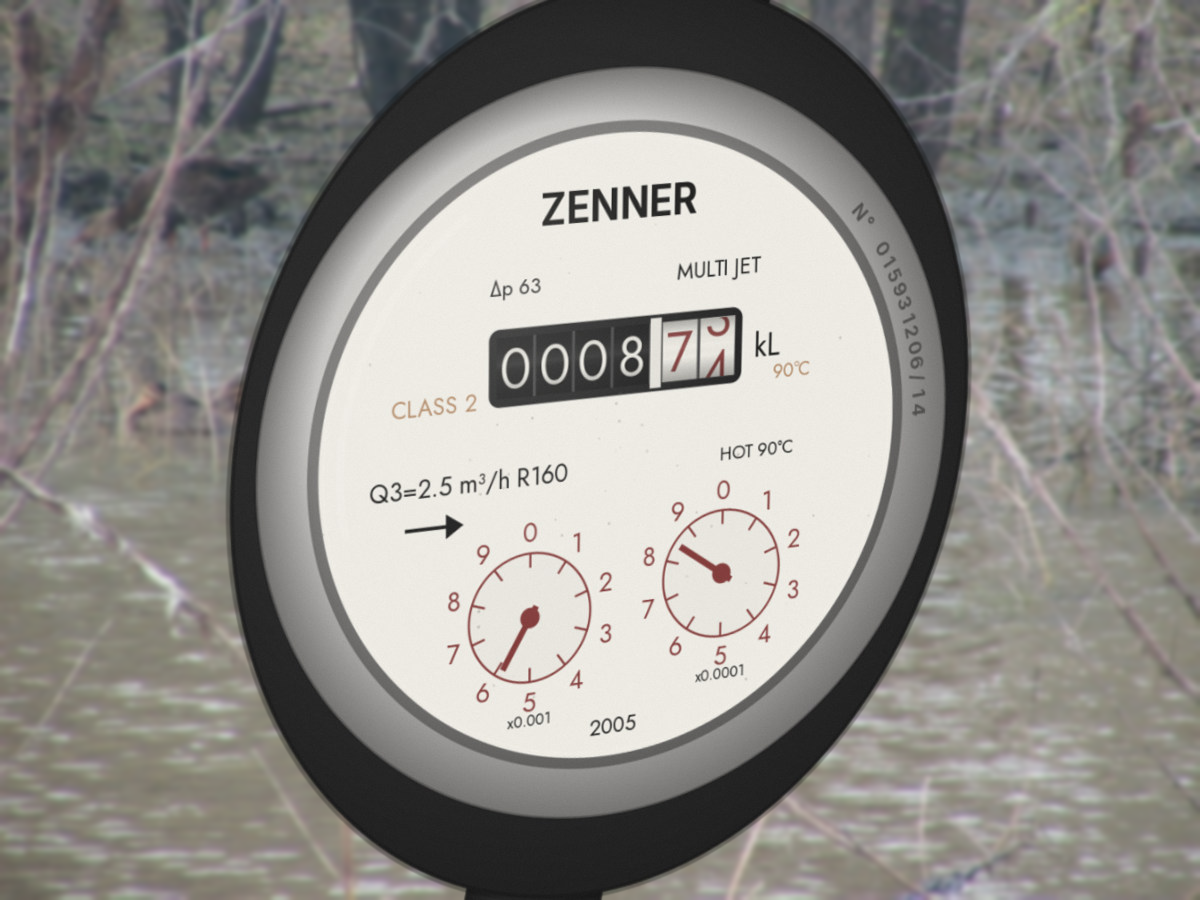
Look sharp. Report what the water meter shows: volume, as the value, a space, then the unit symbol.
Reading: 8.7358 kL
